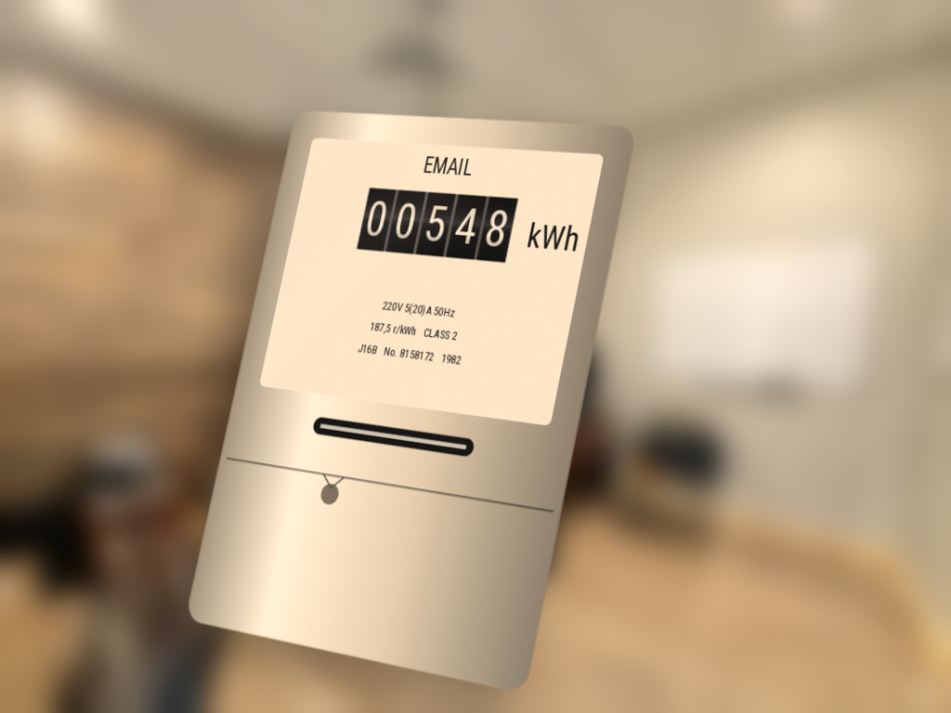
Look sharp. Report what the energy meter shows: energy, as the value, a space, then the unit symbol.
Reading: 548 kWh
